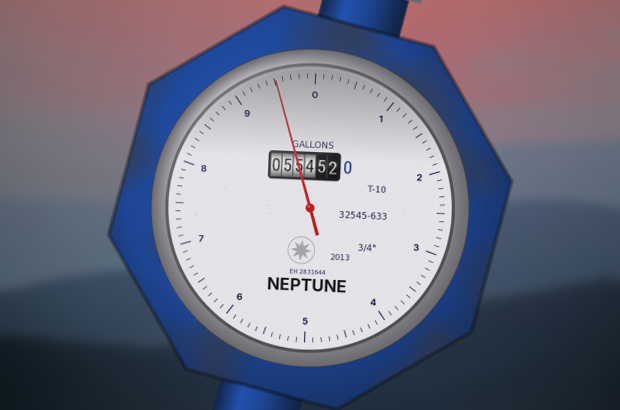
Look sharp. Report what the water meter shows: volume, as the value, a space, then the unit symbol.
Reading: 554519.5 gal
